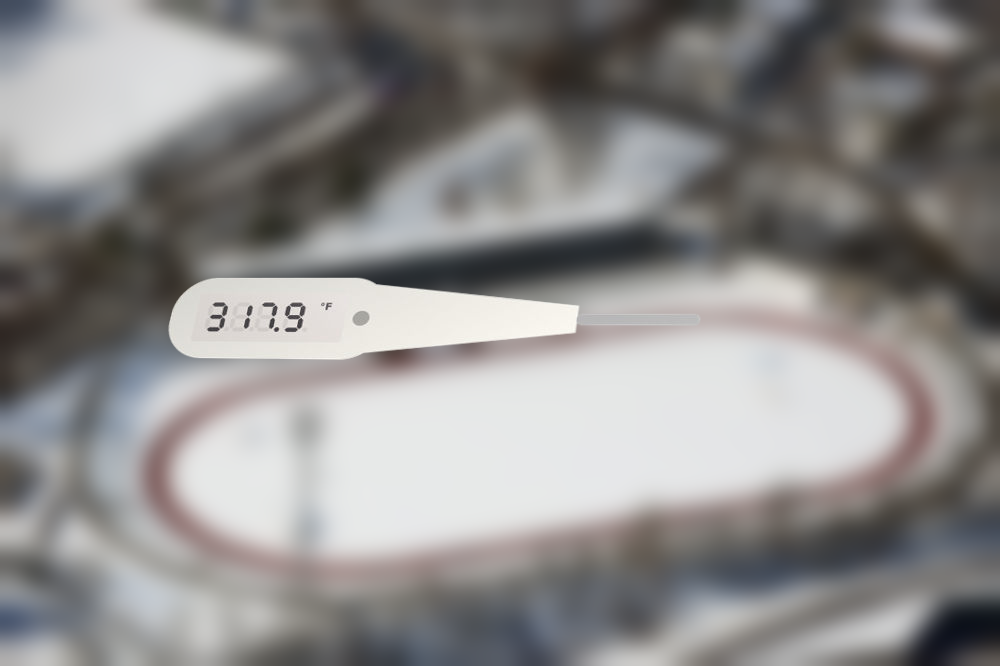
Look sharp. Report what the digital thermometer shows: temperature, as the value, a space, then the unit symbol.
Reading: 317.9 °F
